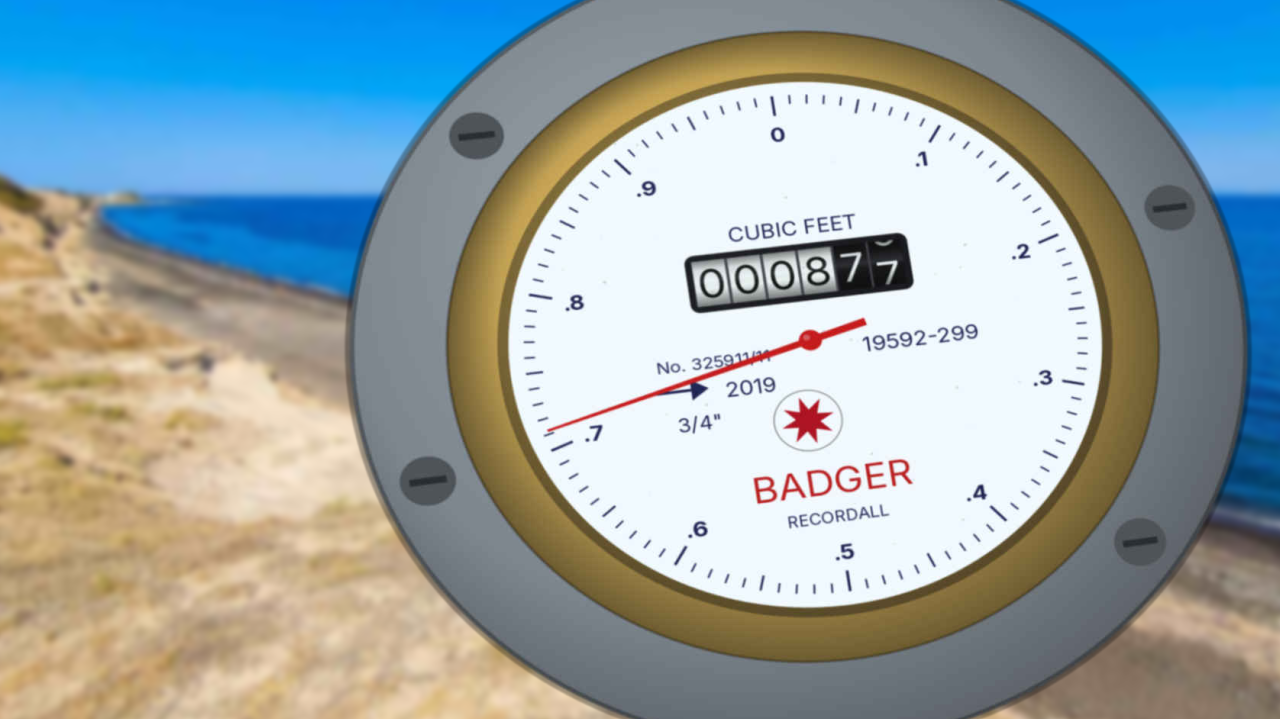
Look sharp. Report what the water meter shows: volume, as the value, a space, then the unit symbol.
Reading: 876.71 ft³
